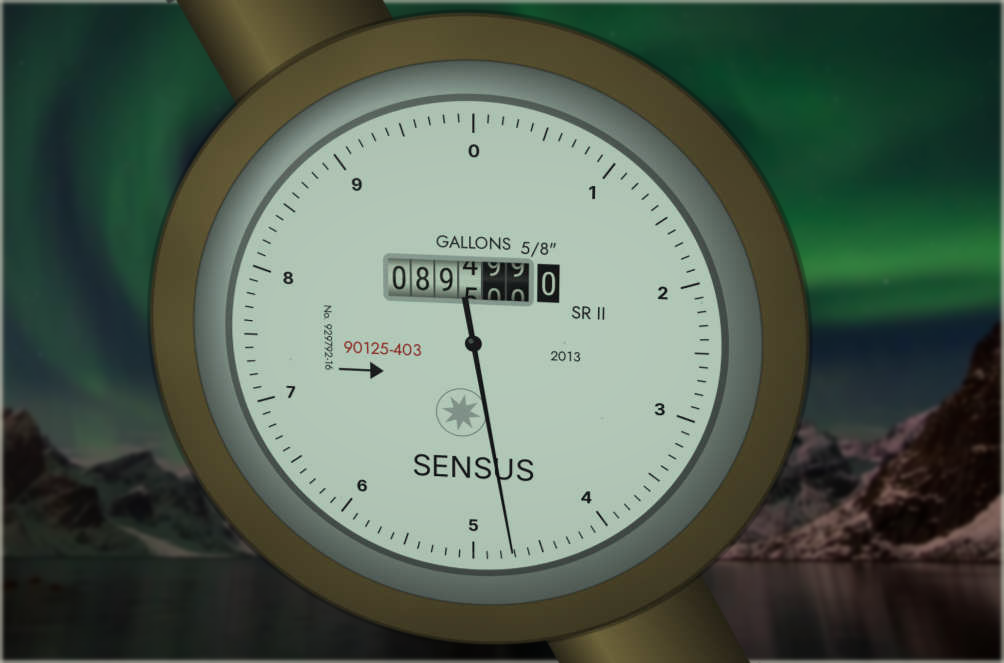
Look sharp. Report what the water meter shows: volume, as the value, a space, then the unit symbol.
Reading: 894994.7 gal
